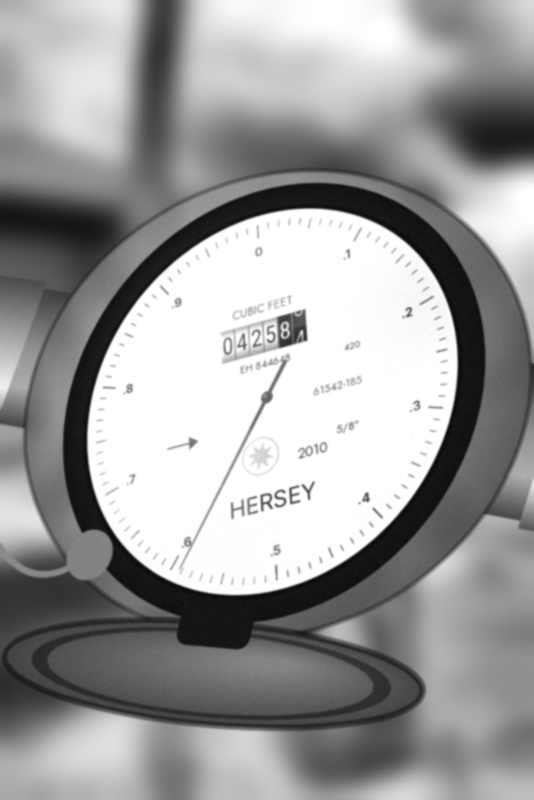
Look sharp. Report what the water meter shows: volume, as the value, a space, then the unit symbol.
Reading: 42583.59 ft³
